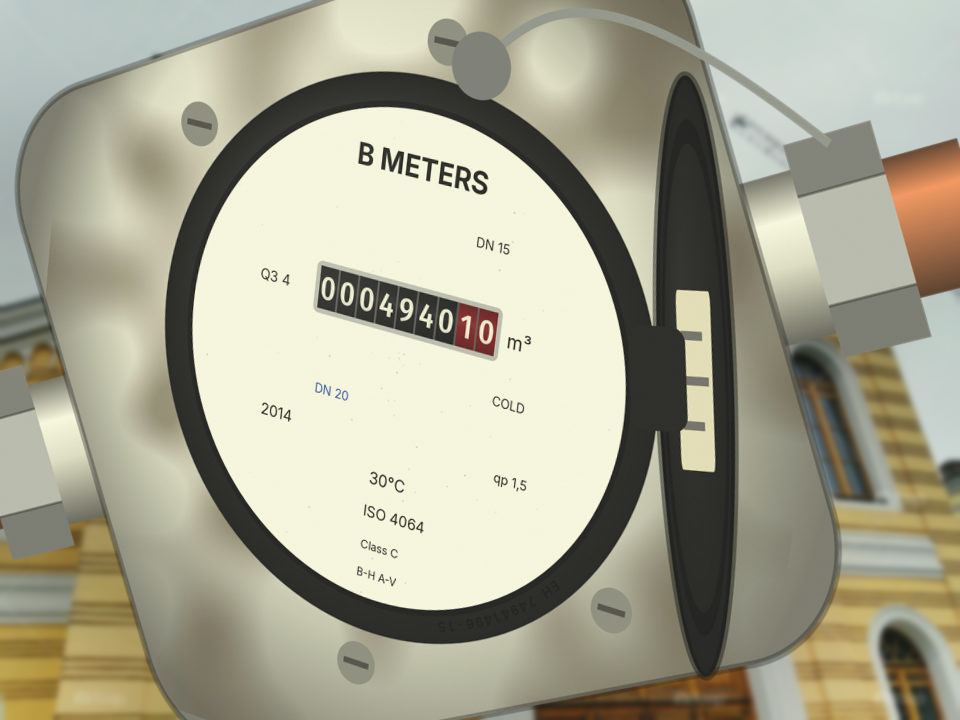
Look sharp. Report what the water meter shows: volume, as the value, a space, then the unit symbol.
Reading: 4940.10 m³
